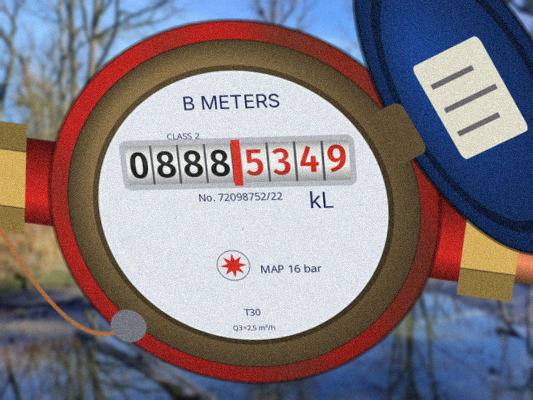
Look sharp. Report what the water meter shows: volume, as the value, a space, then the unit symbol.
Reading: 888.5349 kL
